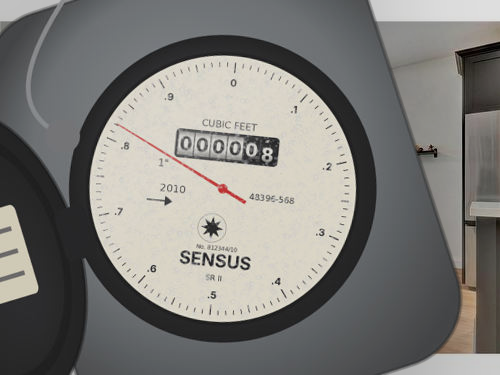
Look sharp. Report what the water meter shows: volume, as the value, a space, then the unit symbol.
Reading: 7.82 ft³
